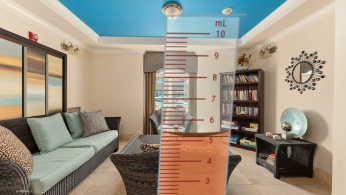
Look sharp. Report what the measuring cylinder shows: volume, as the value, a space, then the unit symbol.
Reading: 5.2 mL
